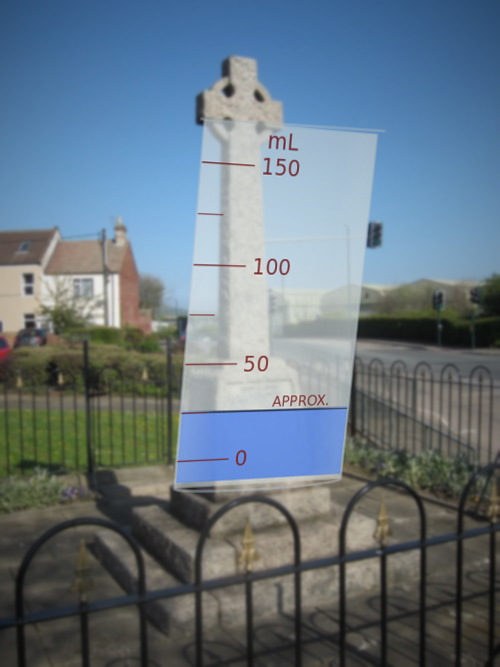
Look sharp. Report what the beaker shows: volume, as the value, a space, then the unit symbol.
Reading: 25 mL
